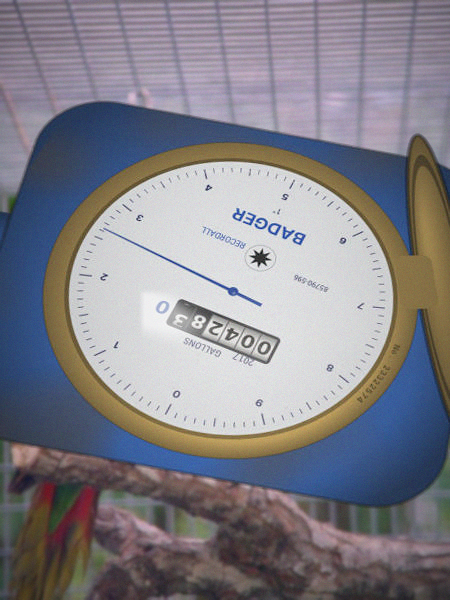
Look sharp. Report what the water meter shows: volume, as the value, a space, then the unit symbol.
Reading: 42832.6 gal
